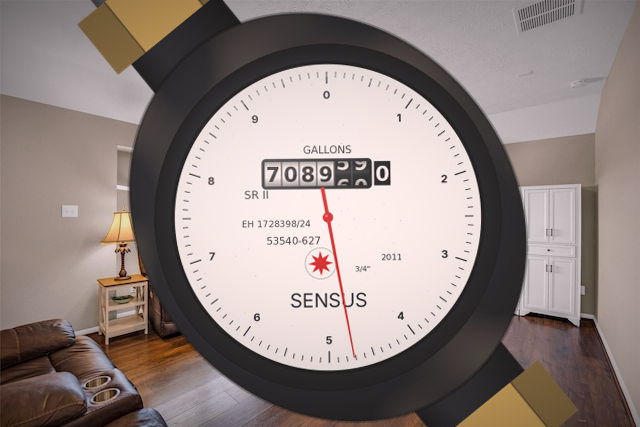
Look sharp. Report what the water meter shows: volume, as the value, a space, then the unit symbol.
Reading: 7089594.7 gal
